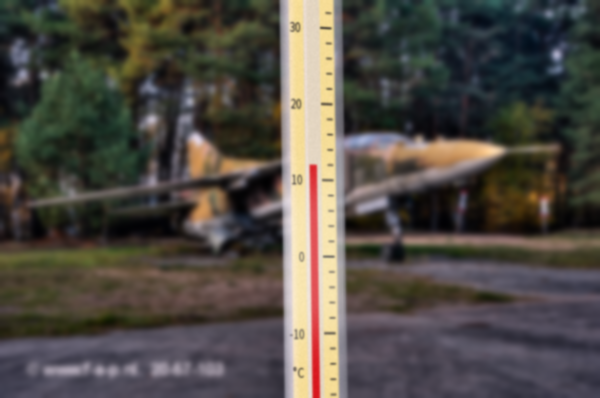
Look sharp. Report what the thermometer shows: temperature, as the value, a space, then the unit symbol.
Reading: 12 °C
